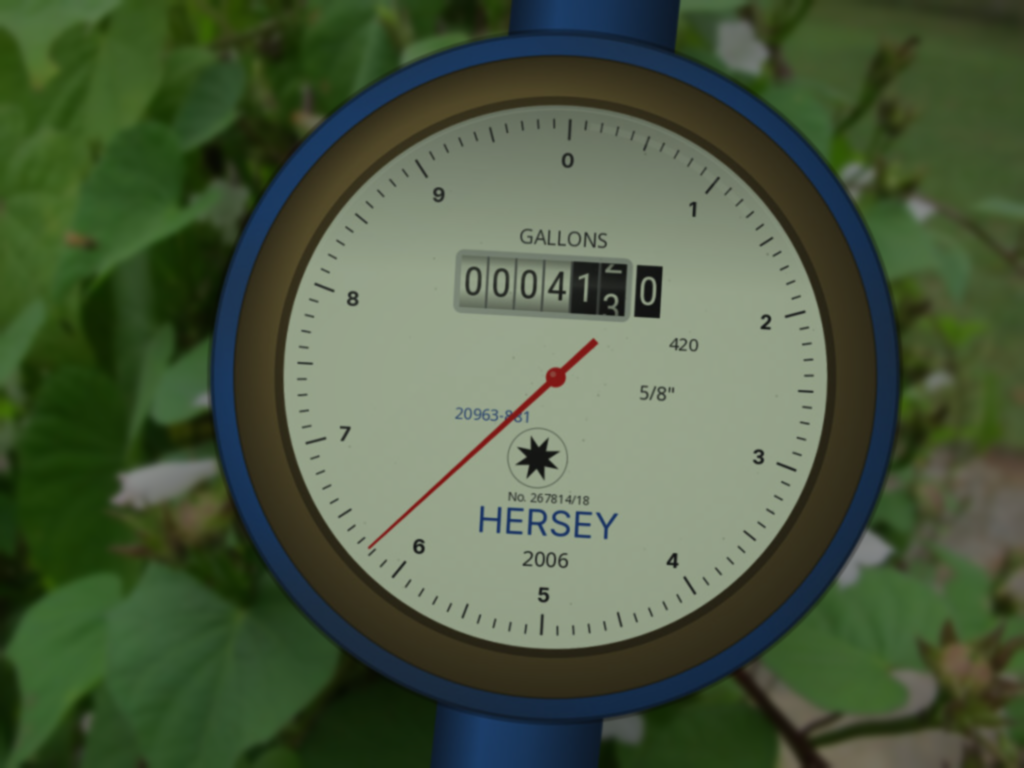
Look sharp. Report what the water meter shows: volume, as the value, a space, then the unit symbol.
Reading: 4126.2 gal
